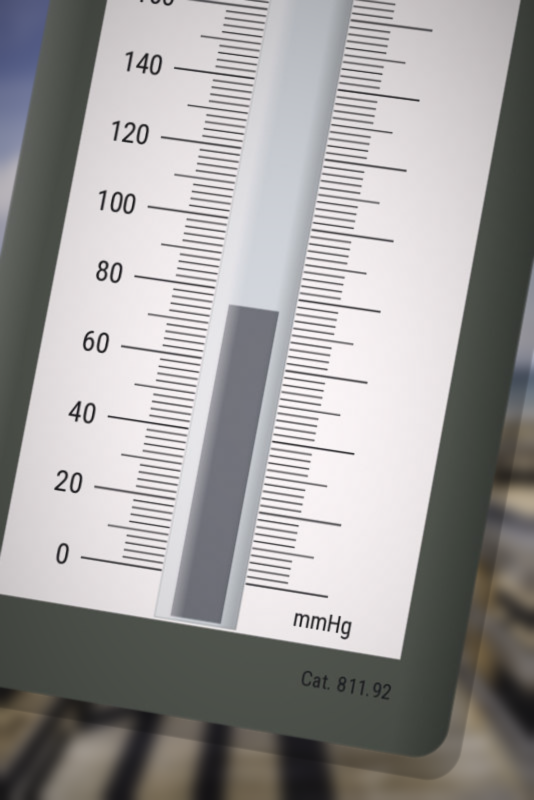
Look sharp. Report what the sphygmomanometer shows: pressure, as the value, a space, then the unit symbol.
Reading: 76 mmHg
